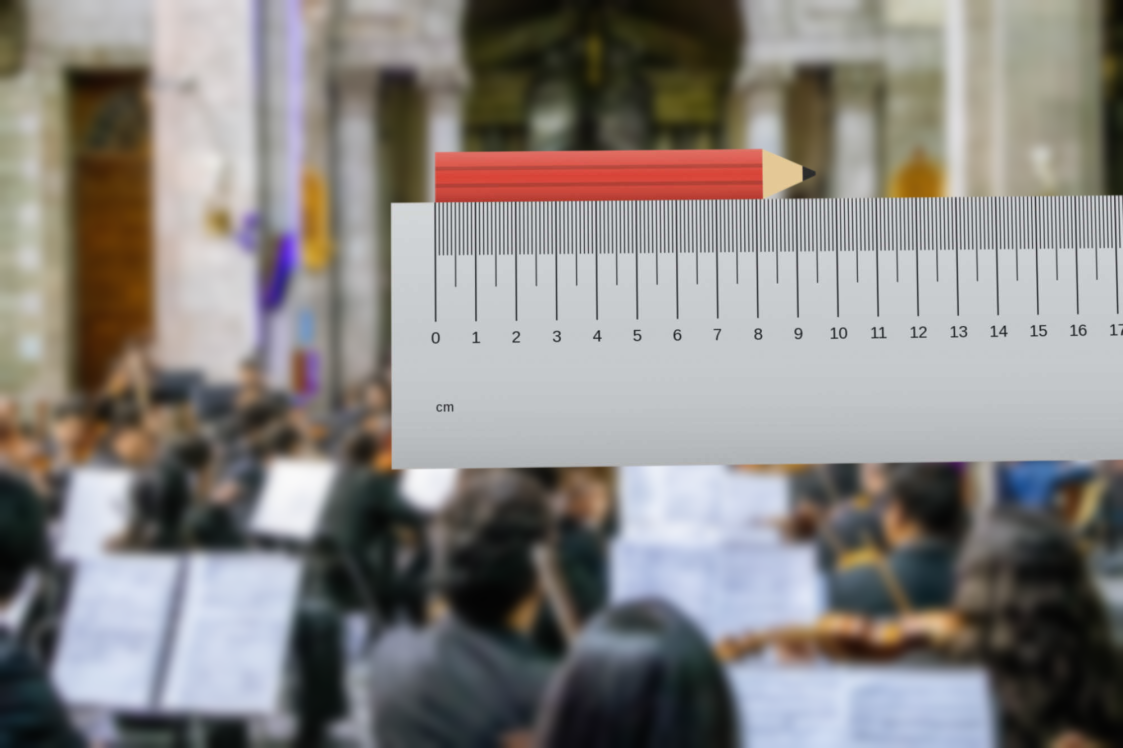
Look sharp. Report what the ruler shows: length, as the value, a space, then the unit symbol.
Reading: 9.5 cm
